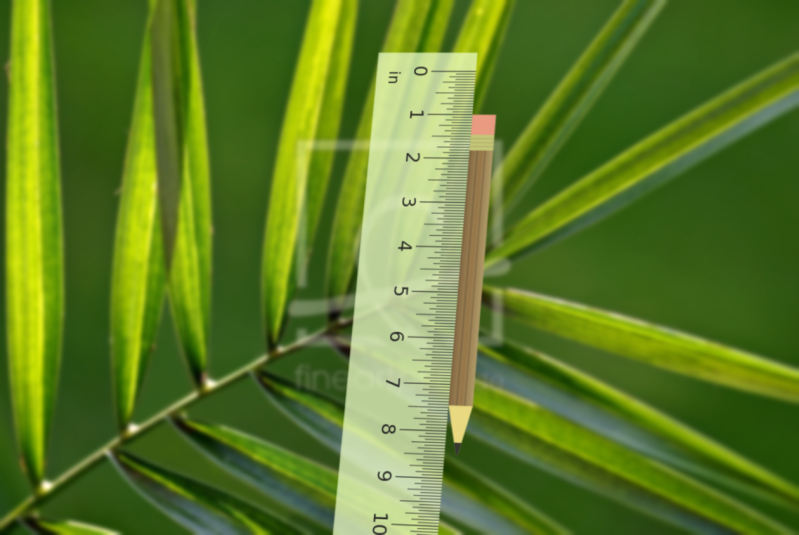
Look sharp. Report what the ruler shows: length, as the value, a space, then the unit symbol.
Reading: 7.5 in
